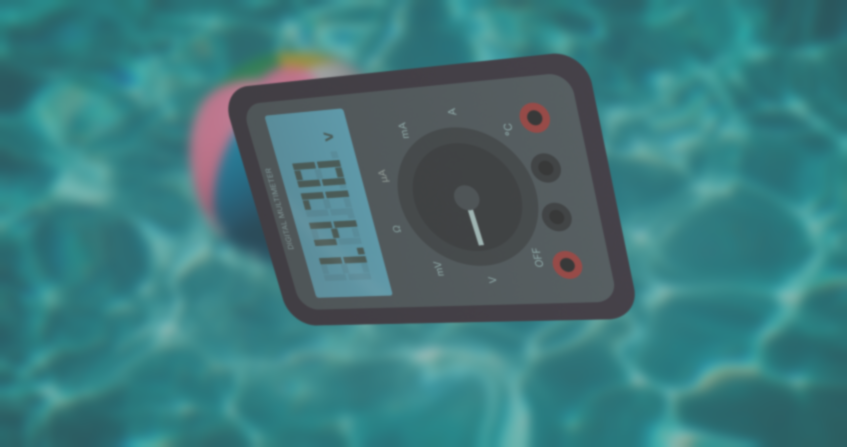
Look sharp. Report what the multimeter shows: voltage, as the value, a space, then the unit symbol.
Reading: 1.470 V
